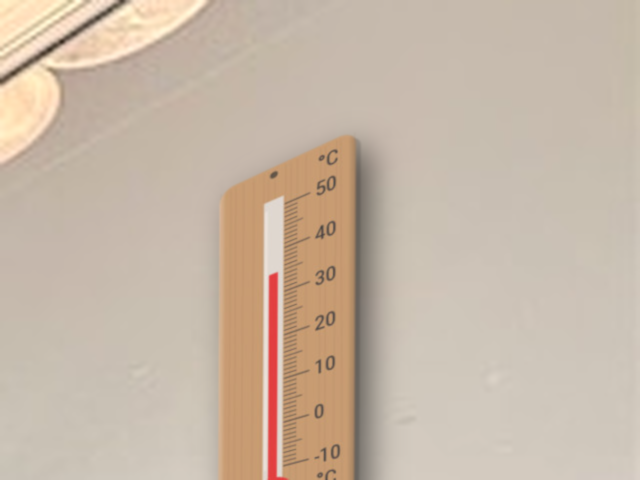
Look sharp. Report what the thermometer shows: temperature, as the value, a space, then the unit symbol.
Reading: 35 °C
